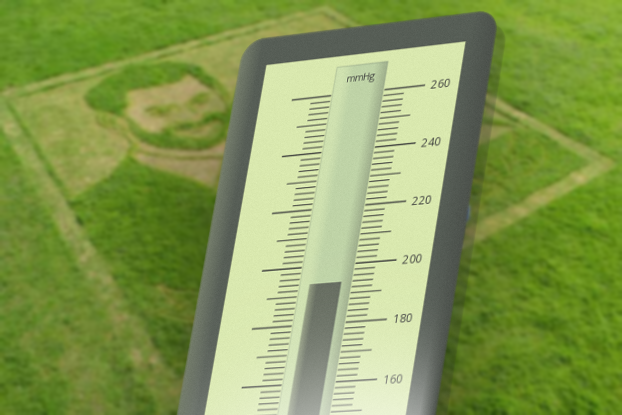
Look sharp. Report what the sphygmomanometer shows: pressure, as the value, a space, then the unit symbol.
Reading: 194 mmHg
